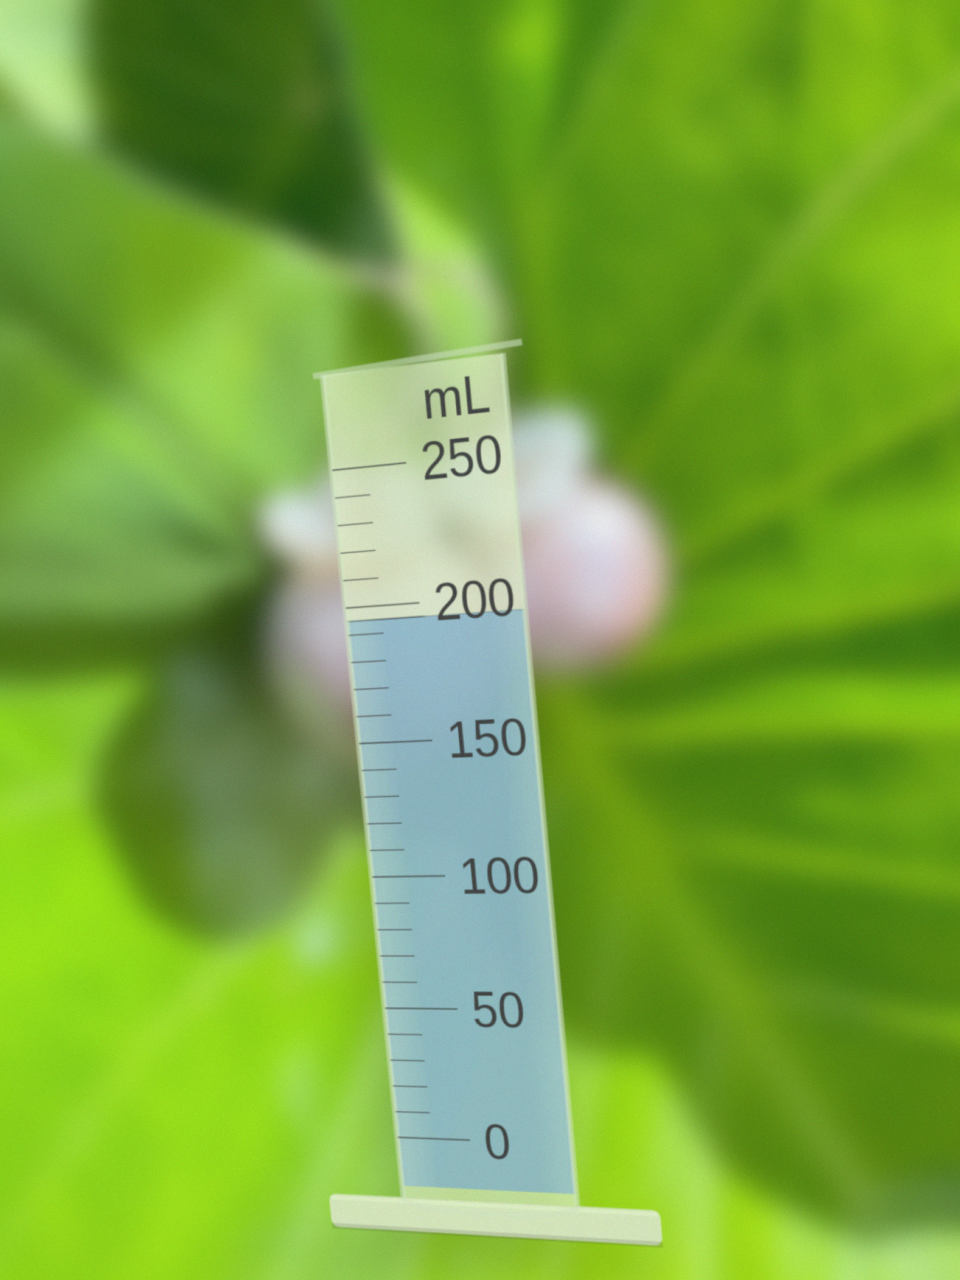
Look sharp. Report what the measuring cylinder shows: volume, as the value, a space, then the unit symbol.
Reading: 195 mL
